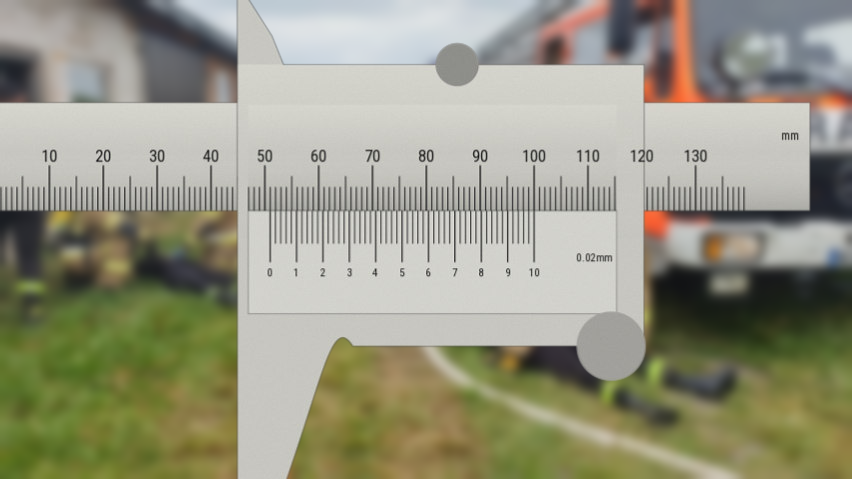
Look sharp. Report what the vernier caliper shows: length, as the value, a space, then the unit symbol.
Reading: 51.0 mm
